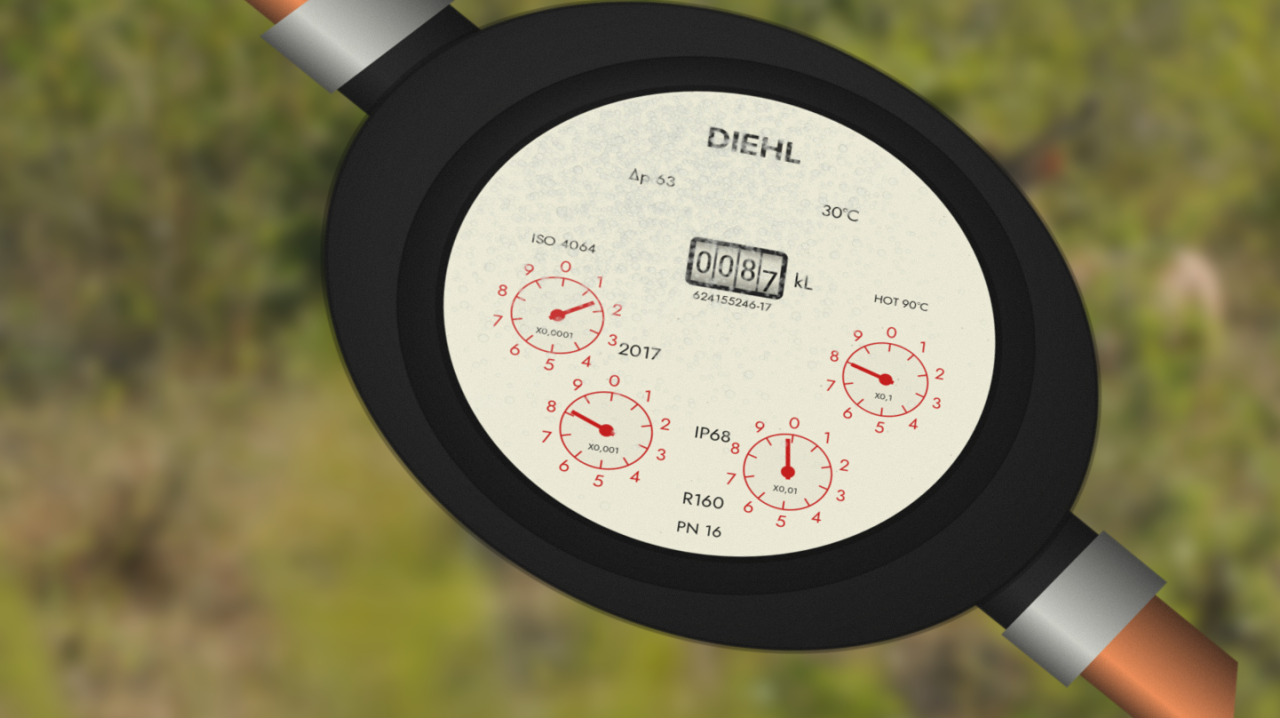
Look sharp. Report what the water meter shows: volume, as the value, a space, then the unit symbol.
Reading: 86.7981 kL
